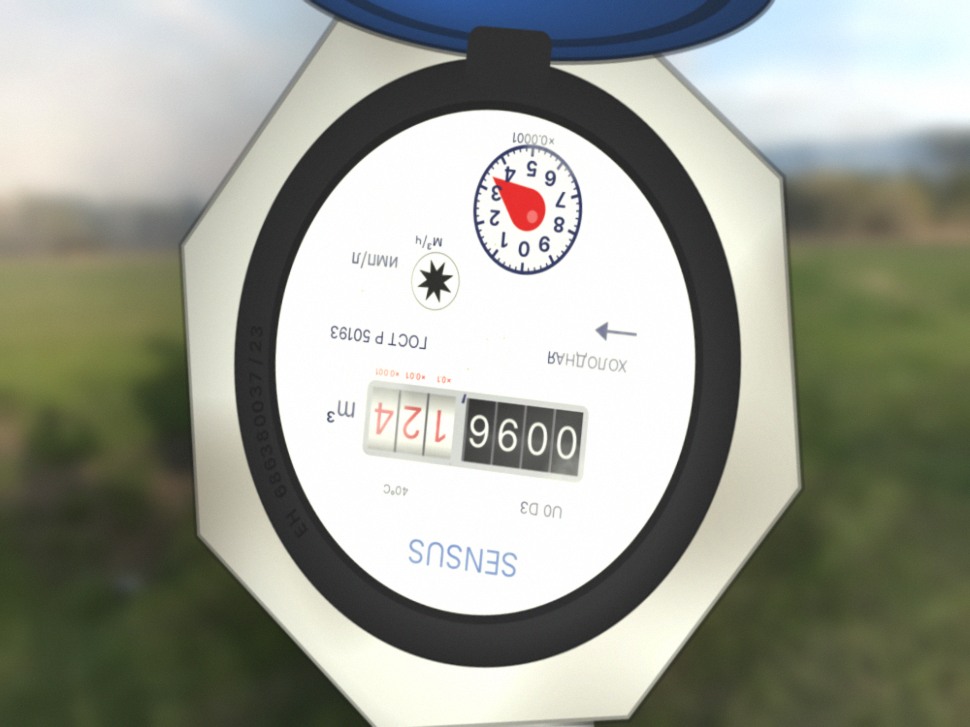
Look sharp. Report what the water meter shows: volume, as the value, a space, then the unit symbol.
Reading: 96.1243 m³
